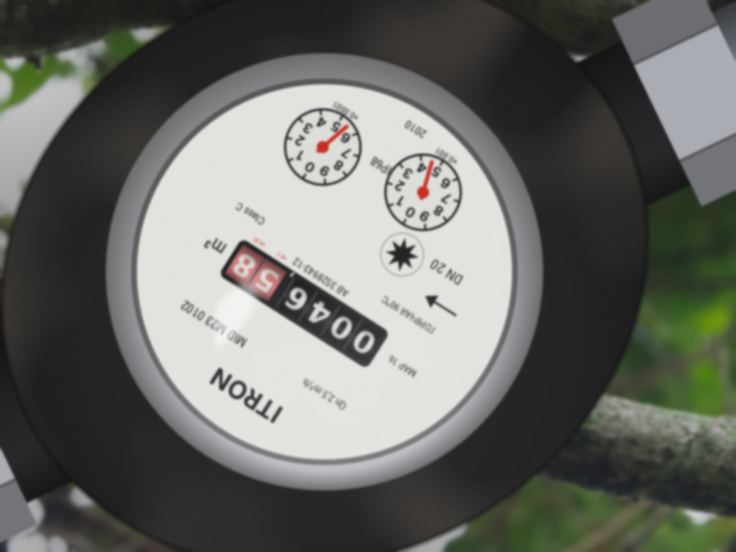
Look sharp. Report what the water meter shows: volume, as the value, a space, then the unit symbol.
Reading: 46.5845 m³
